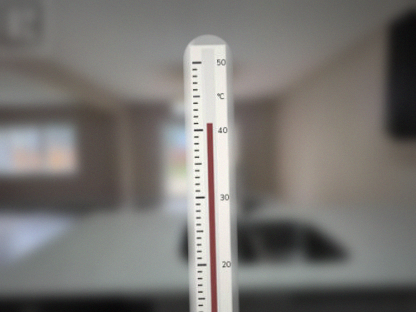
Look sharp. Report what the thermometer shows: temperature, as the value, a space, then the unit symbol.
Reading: 41 °C
